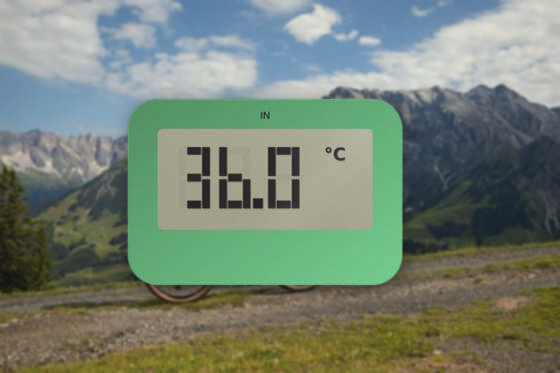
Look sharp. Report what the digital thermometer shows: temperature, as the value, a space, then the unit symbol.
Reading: 36.0 °C
